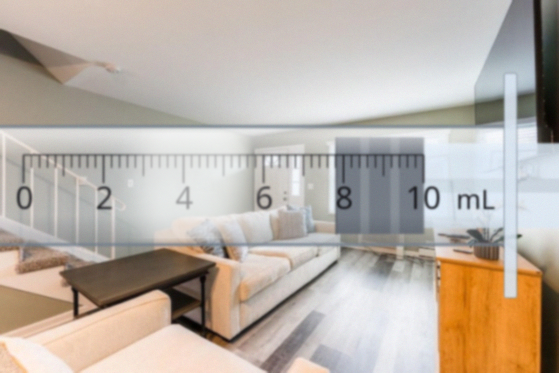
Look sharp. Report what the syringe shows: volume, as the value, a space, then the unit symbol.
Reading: 7.8 mL
